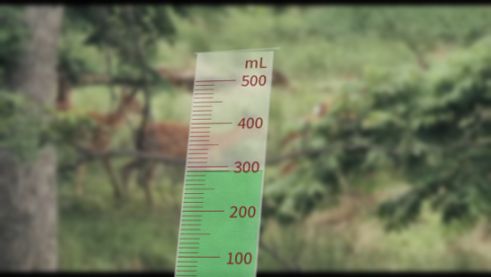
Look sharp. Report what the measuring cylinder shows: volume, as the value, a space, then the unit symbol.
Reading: 290 mL
